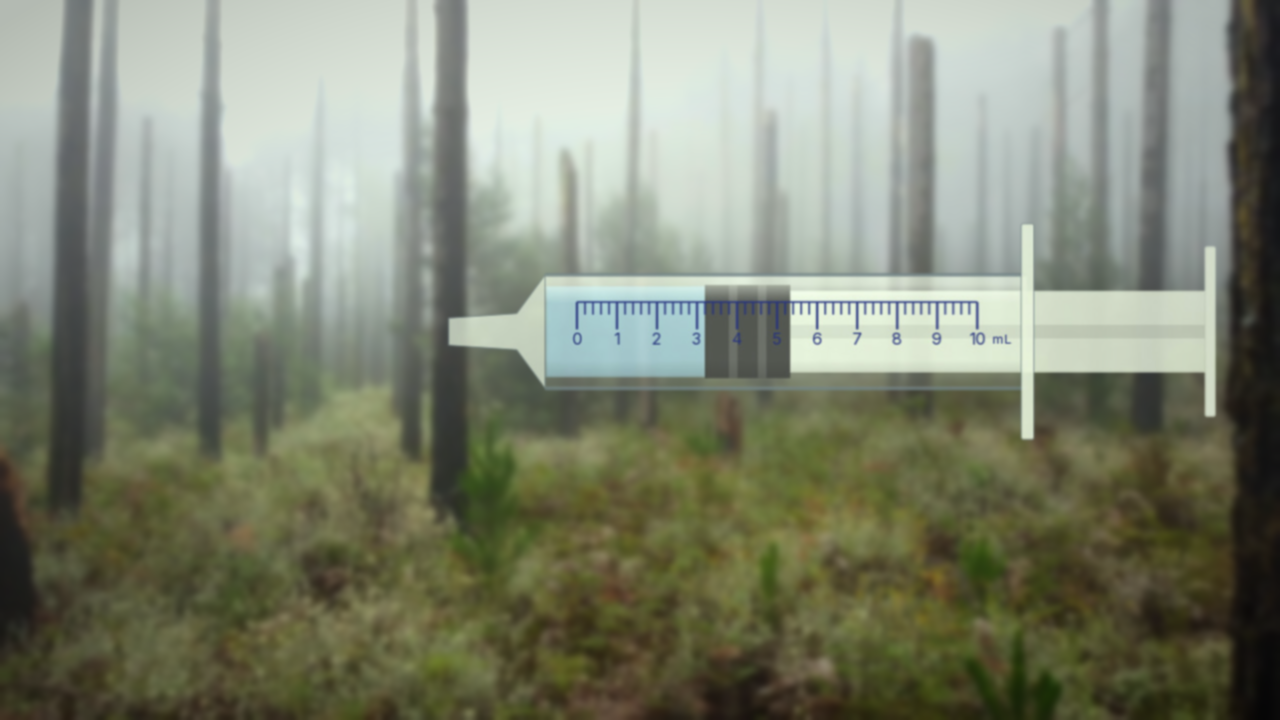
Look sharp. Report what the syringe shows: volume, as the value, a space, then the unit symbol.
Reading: 3.2 mL
